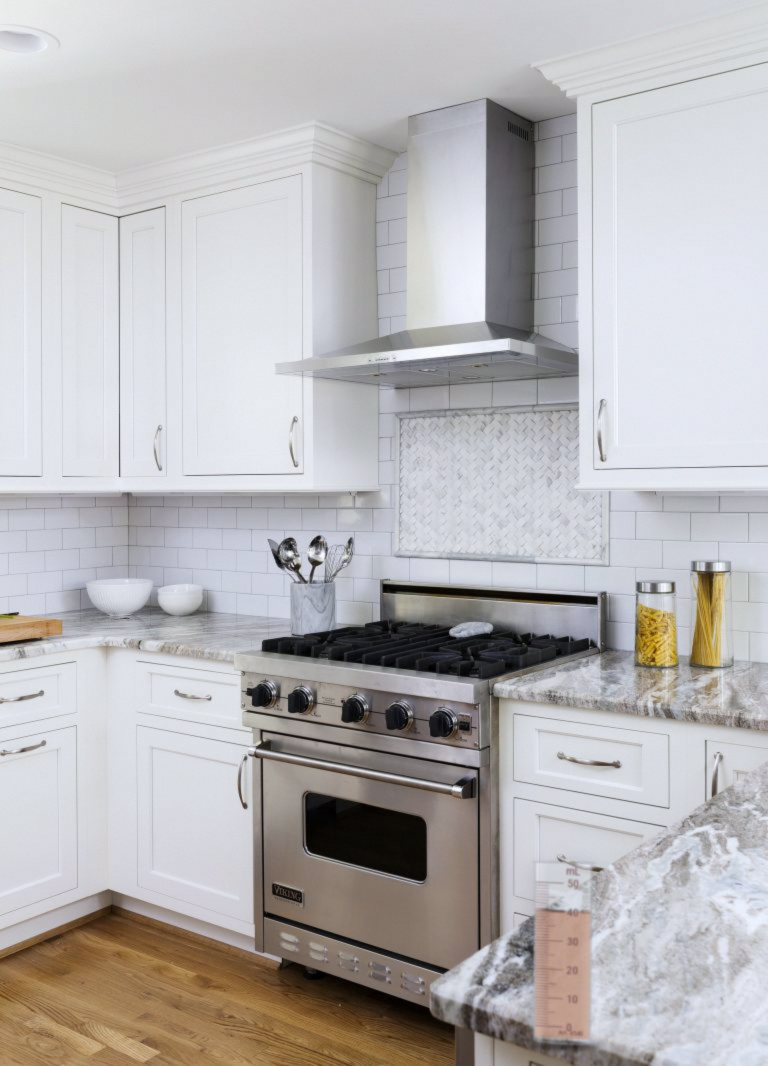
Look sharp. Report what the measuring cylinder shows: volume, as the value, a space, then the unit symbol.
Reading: 40 mL
